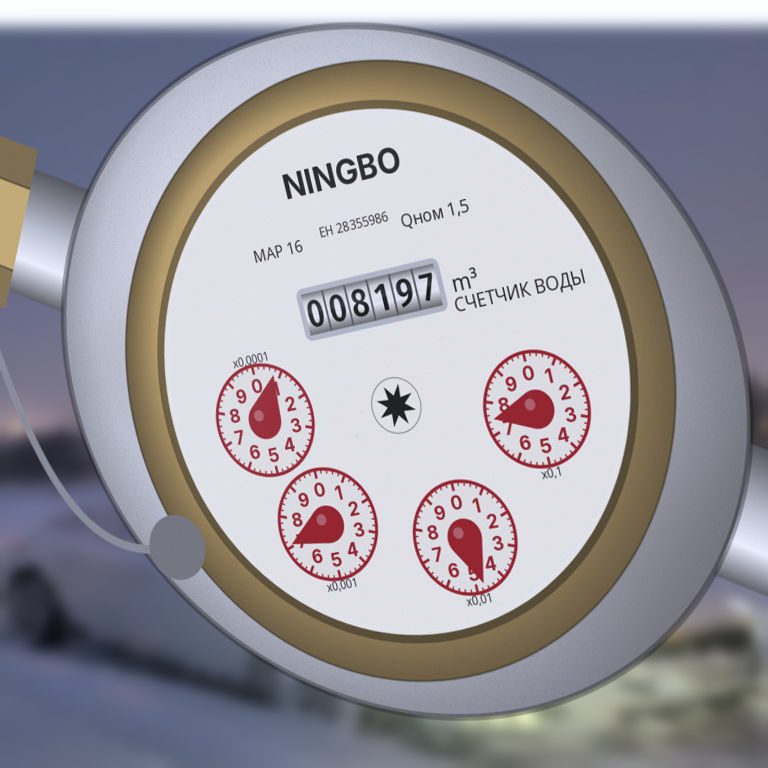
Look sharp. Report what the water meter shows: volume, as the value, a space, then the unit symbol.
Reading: 8197.7470 m³
